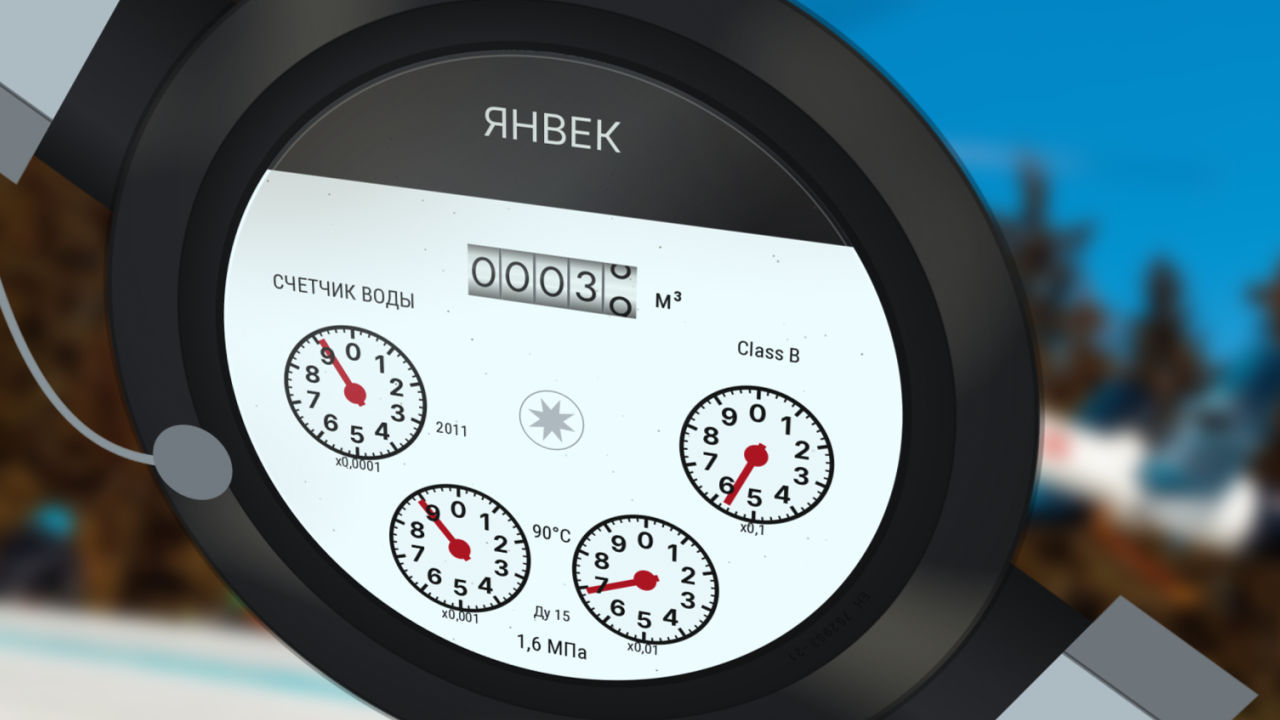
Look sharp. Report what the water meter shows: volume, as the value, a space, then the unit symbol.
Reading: 38.5689 m³
